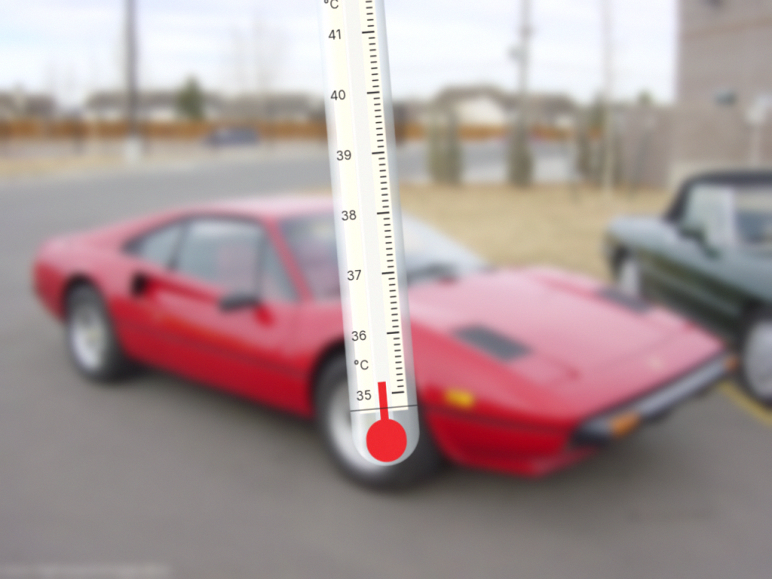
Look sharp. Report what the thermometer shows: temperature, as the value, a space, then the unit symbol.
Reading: 35.2 °C
